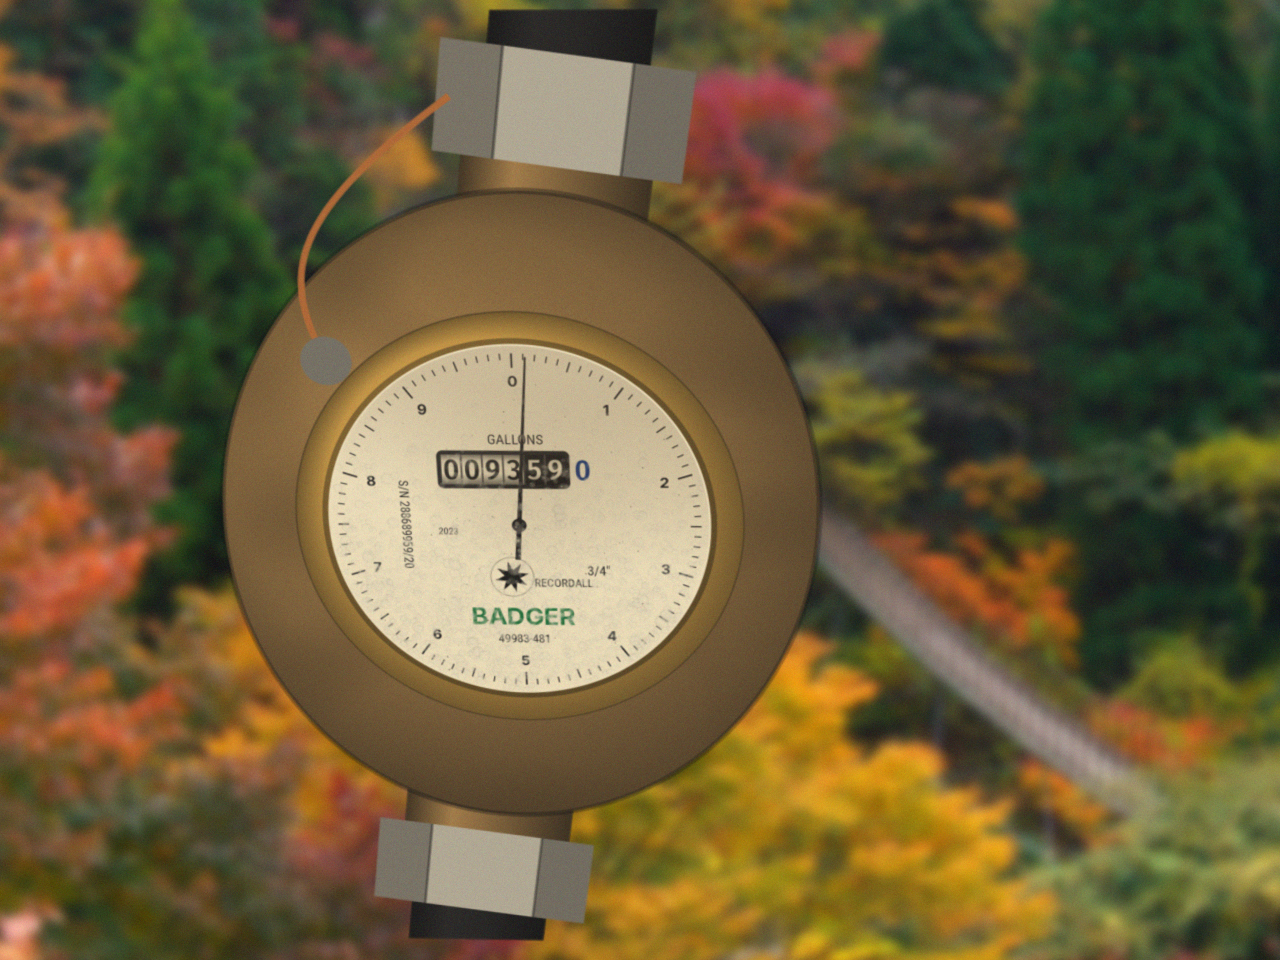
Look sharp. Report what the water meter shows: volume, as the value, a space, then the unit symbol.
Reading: 93590.1 gal
